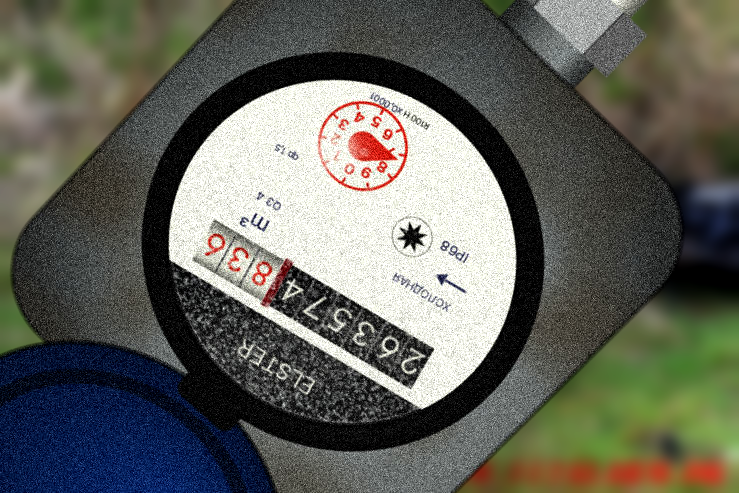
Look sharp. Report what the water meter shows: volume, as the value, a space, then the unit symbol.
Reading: 263574.8367 m³
